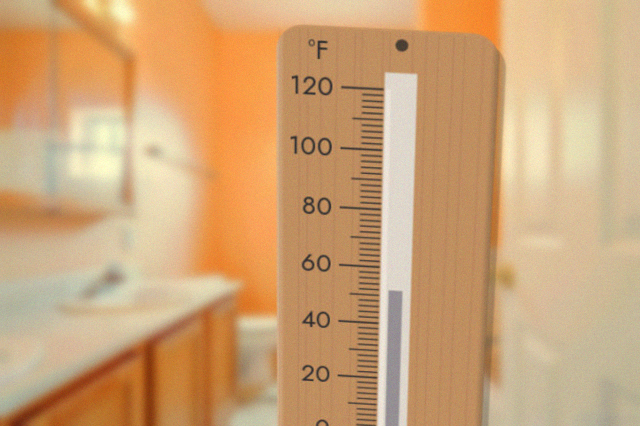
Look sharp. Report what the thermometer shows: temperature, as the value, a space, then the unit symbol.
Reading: 52 °F
